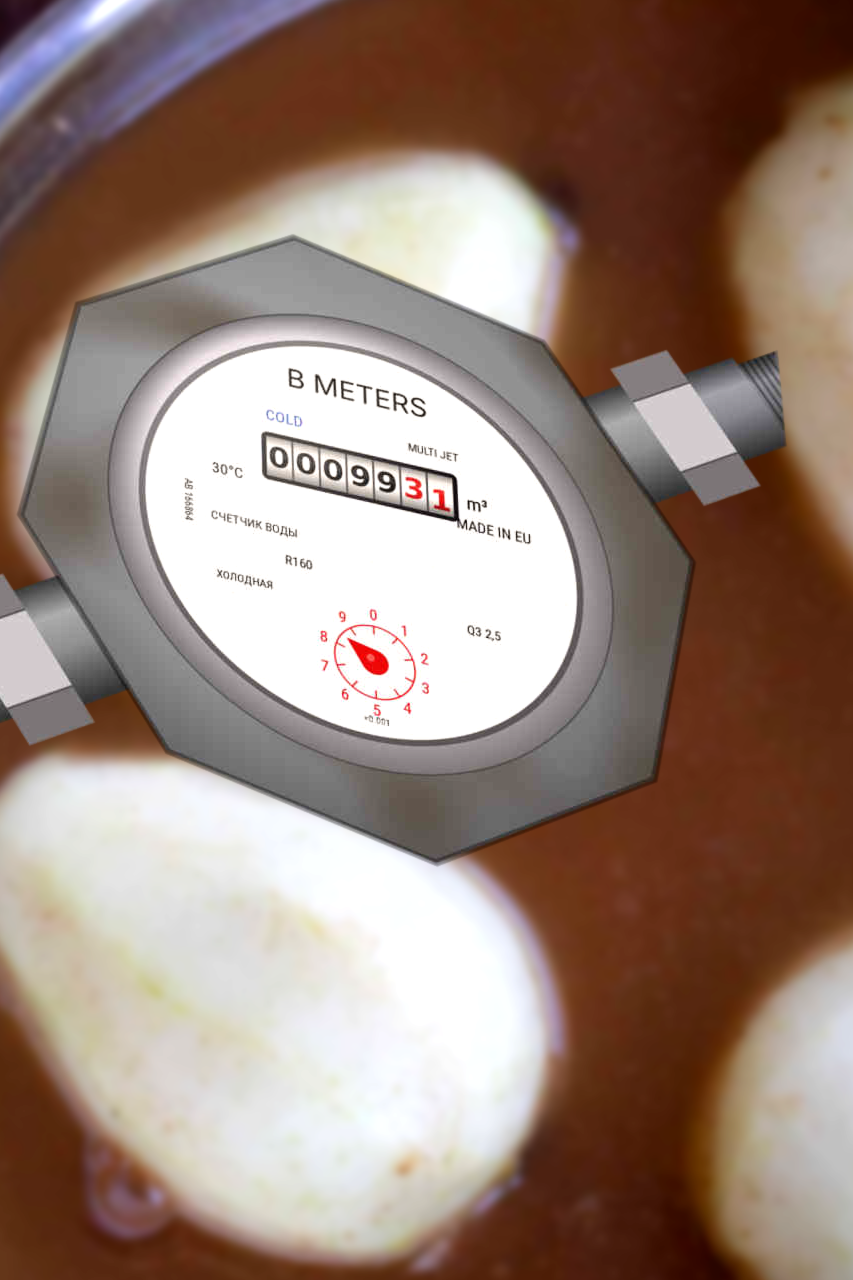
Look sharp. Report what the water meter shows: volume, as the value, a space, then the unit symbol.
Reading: 99.308 m³
